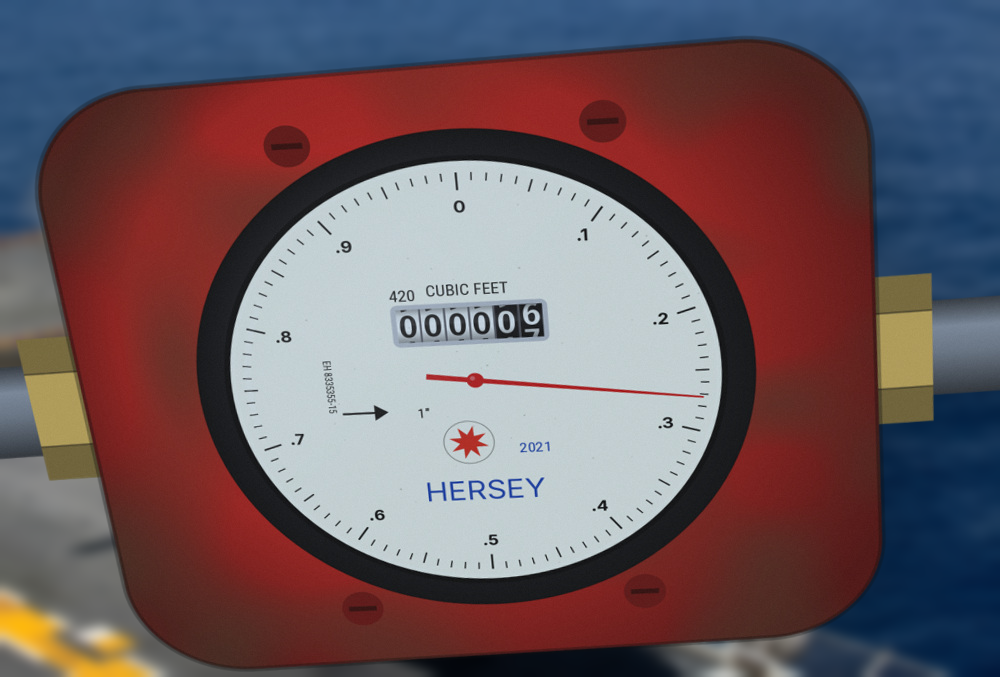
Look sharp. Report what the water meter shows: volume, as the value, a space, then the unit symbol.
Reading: 6.27 ft³
